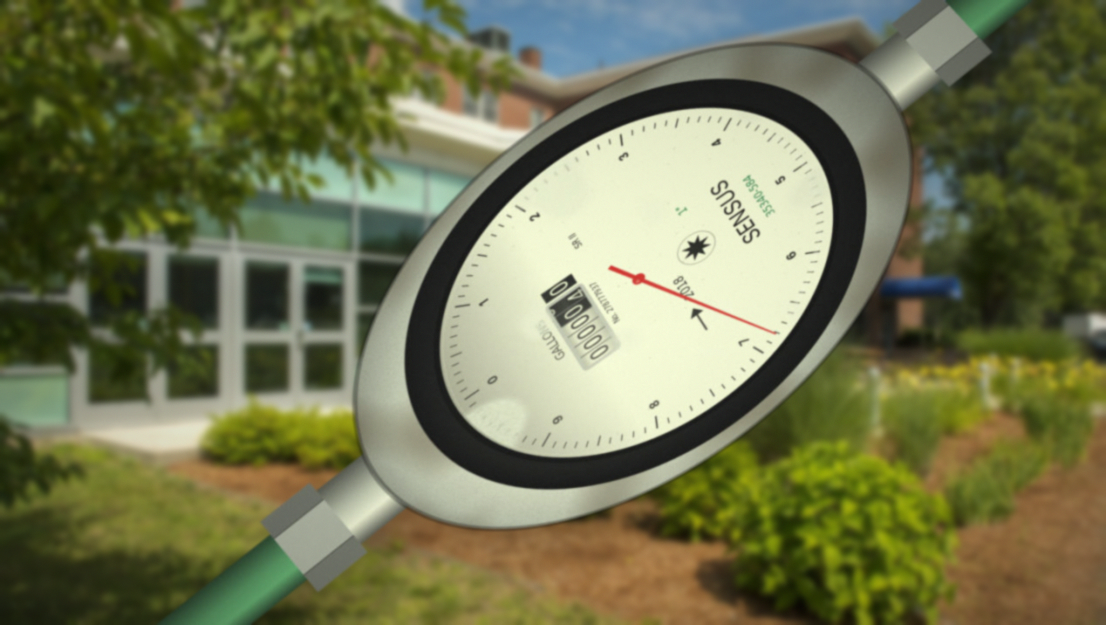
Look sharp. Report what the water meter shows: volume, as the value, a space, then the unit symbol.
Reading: 36.8 gal
